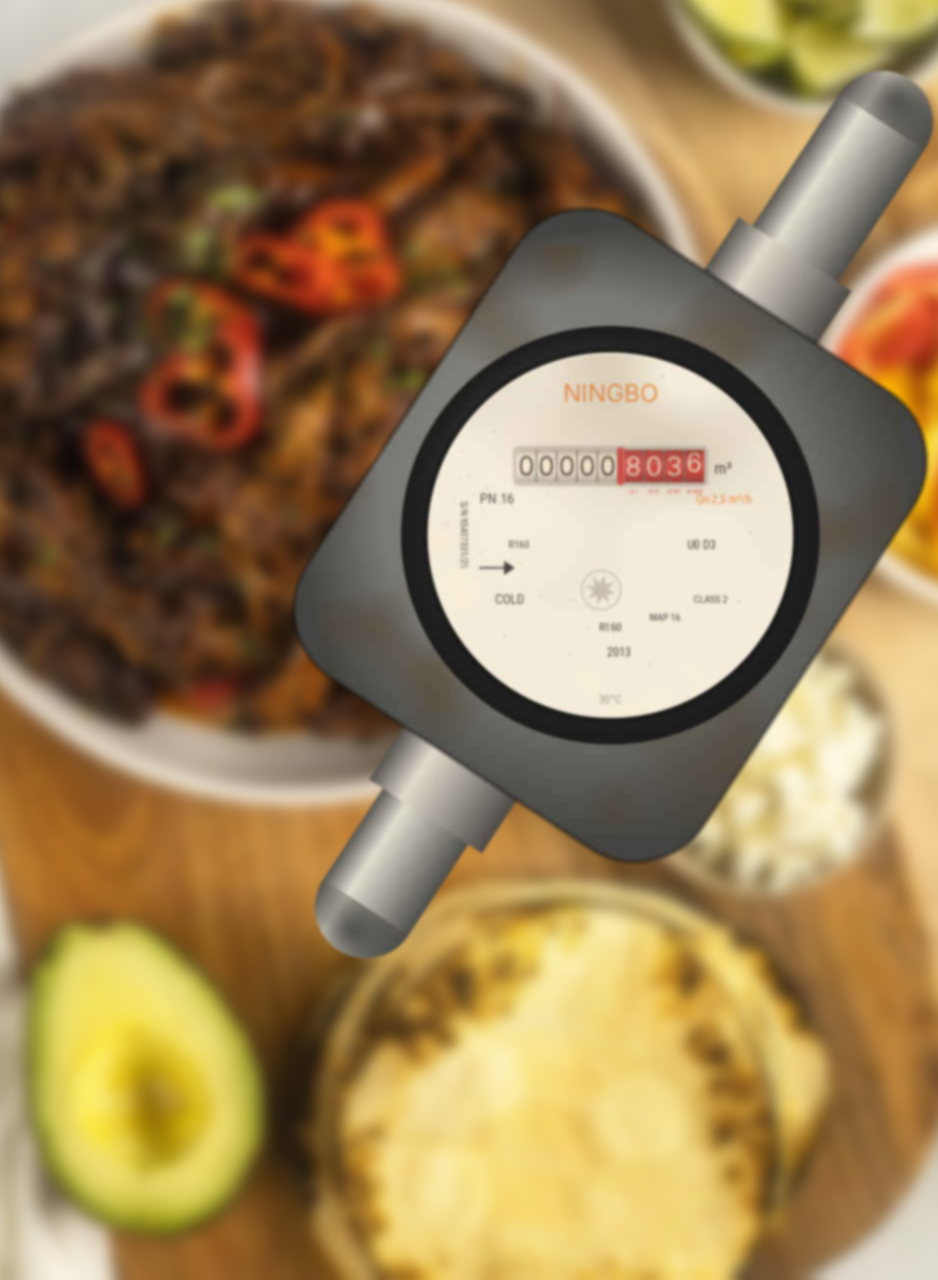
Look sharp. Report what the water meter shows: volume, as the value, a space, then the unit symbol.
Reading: 0.8036 m³
